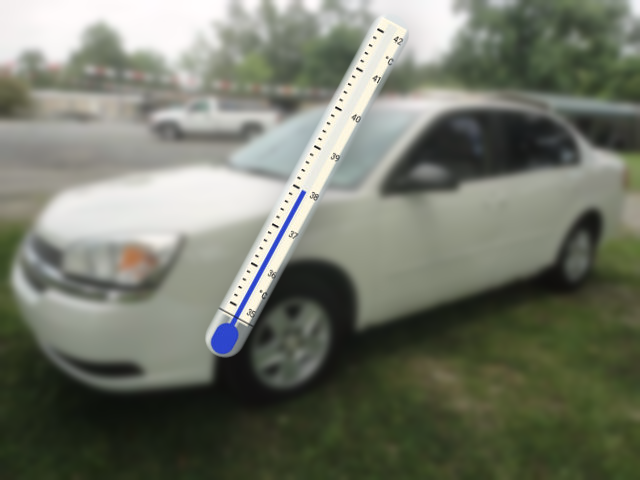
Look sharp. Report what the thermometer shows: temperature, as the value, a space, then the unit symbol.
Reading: 38 °C
